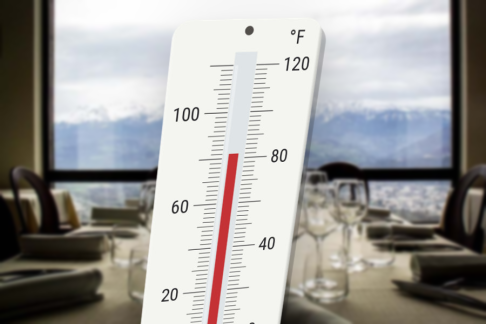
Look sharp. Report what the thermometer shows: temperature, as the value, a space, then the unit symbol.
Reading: 82 °F
